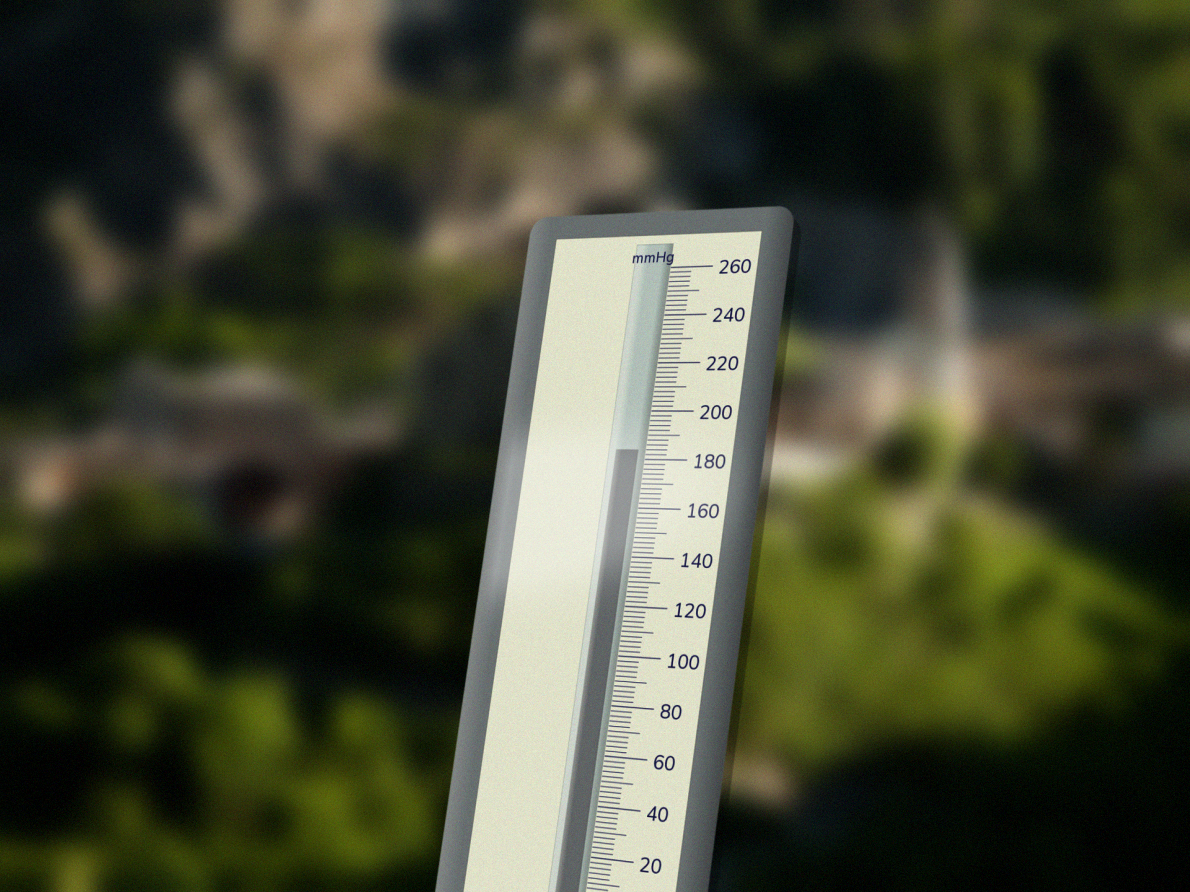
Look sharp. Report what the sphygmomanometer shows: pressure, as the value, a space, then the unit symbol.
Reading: 184 mmHg
